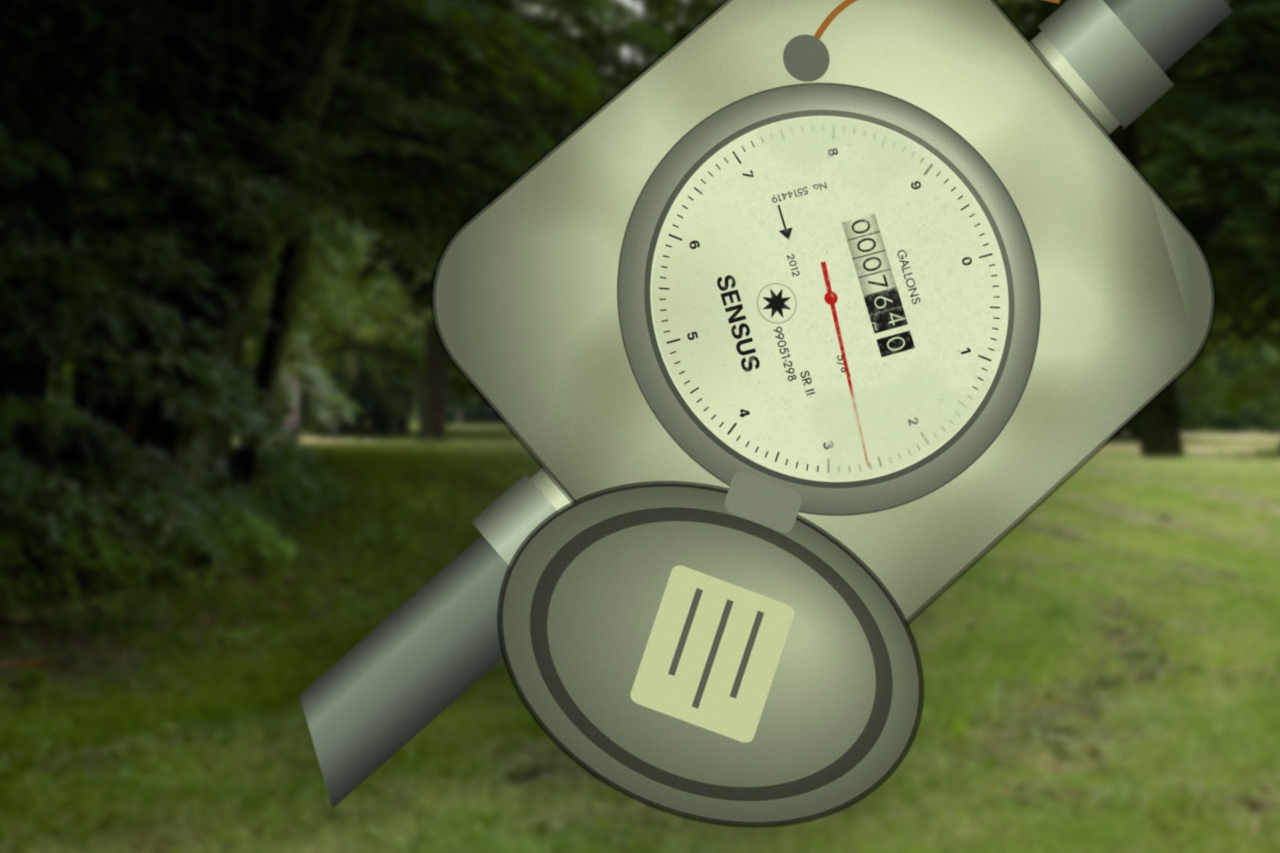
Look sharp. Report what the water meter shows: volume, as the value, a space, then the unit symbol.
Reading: 7642.6 gal
